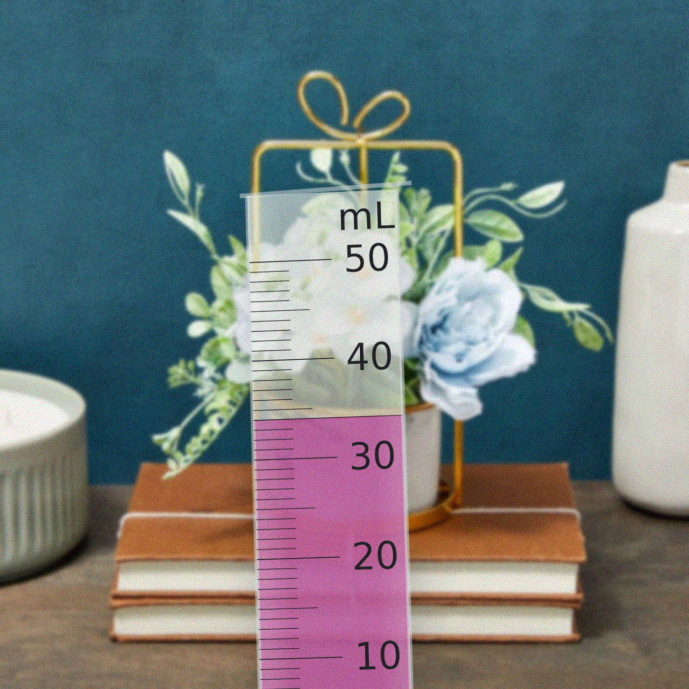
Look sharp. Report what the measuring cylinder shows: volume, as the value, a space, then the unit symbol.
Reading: 34 mL
